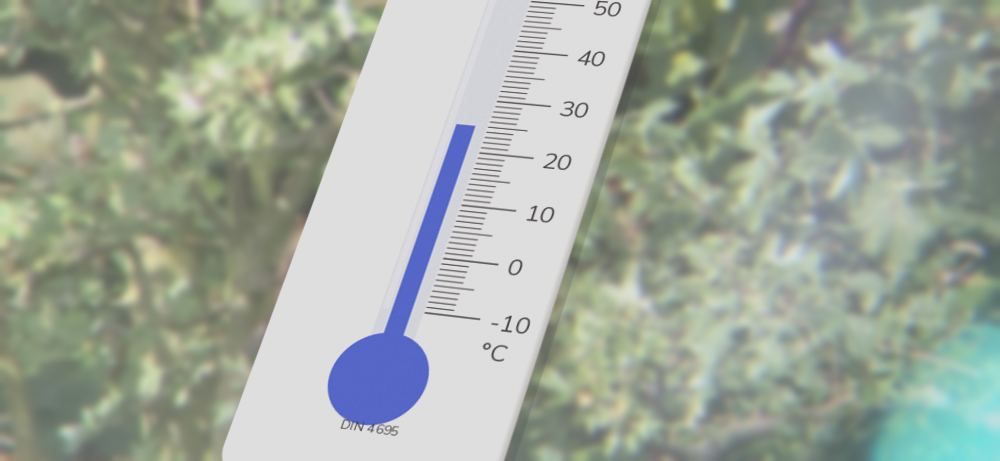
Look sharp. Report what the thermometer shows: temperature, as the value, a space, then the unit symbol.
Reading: 25 °C
